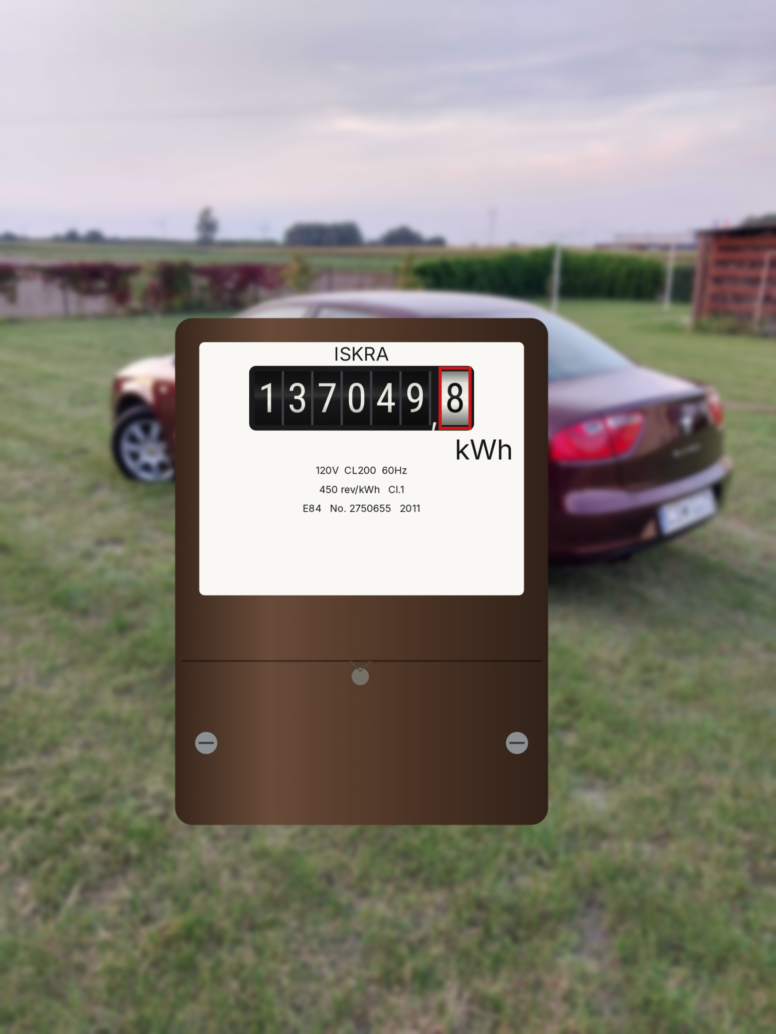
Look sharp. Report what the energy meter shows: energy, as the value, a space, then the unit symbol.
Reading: 137049.8 kWh
